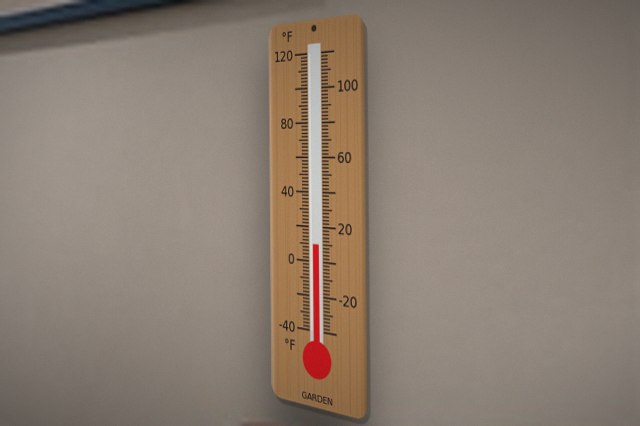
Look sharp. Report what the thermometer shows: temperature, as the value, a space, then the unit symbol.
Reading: 10 °F
